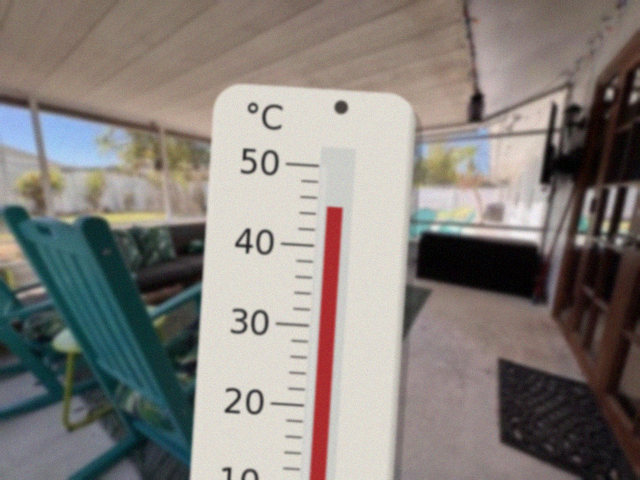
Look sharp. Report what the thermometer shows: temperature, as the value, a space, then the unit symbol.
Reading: 45 °C
